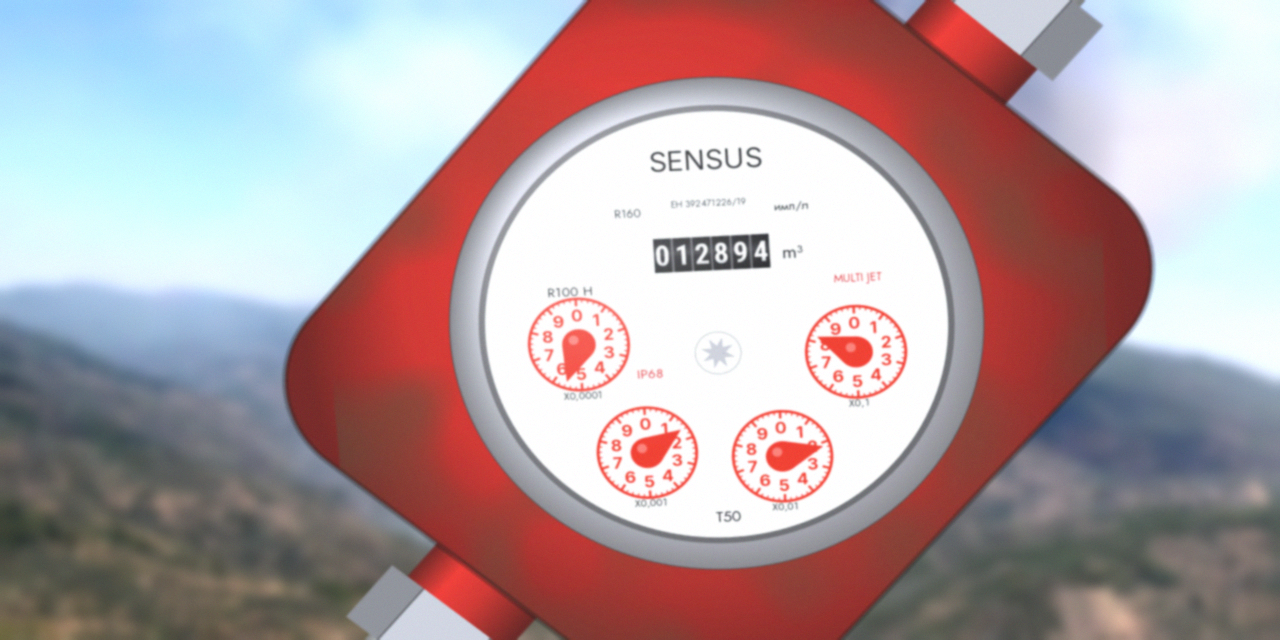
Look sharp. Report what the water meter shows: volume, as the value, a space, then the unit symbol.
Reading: 12894.8215 m³
